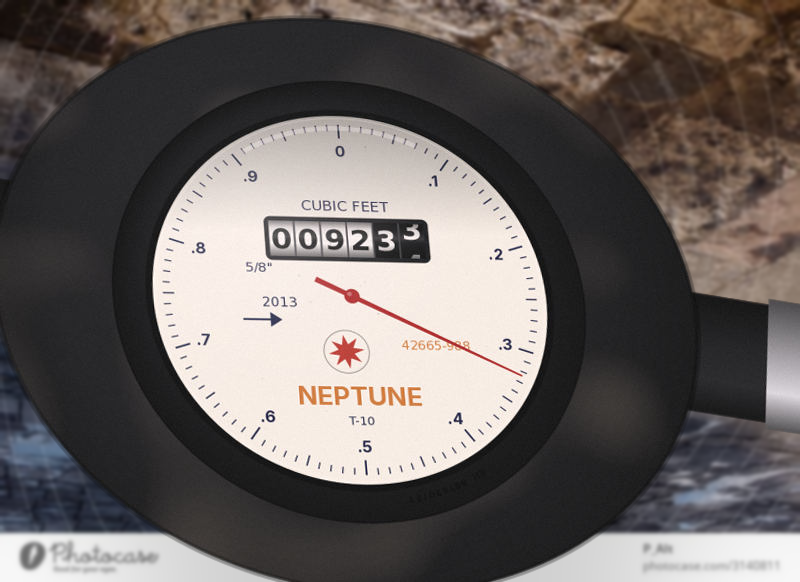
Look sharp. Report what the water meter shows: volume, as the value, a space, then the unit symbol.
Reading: 9233.32 ft³
